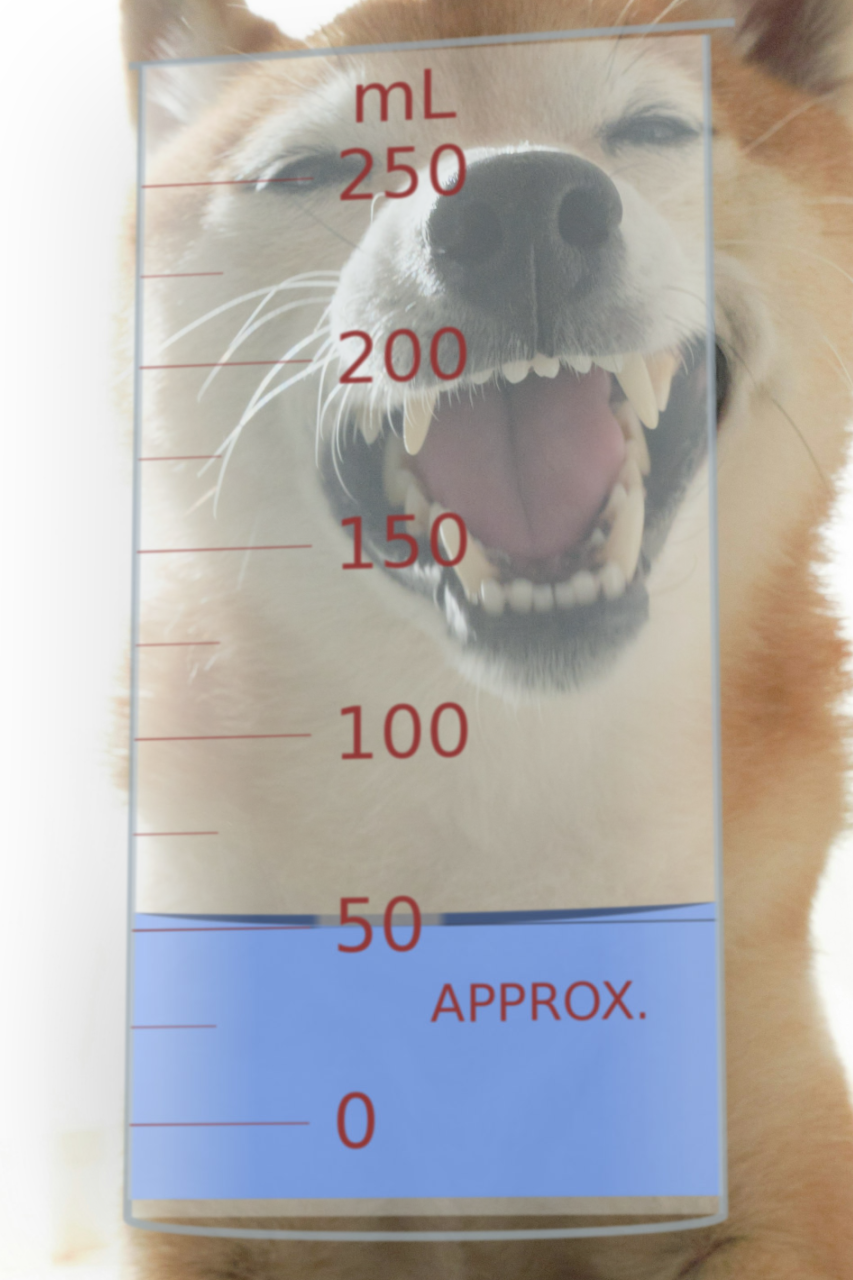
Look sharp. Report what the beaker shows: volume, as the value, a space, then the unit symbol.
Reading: 50 mL
